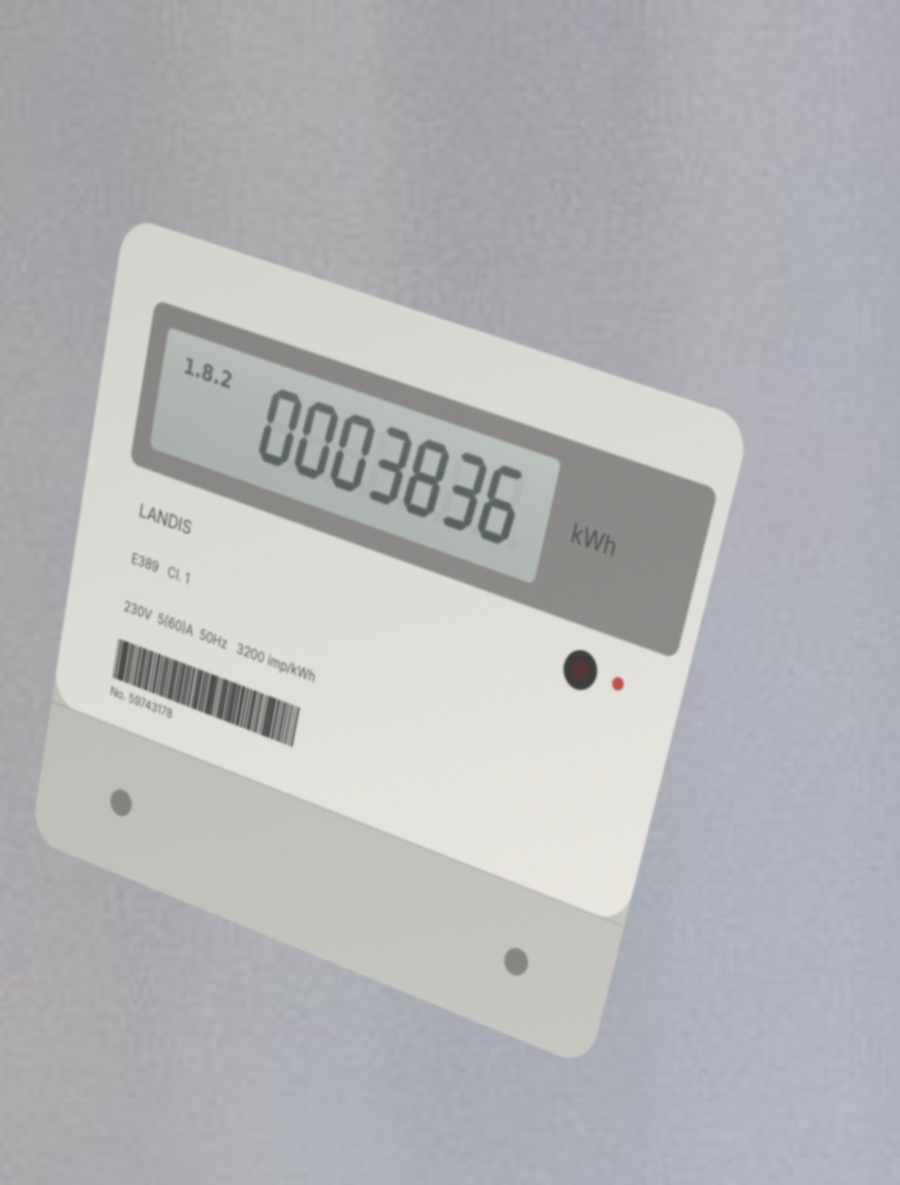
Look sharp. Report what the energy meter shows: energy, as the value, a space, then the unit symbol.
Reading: 3836 kWh
